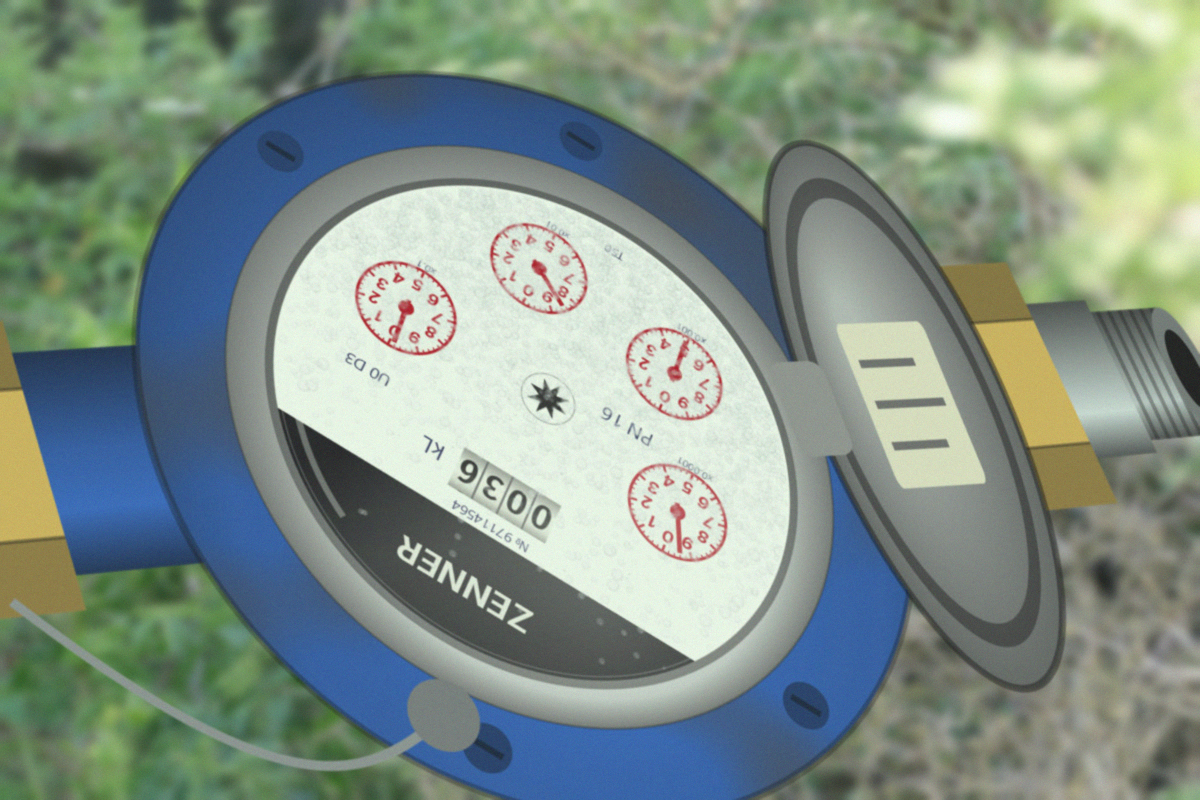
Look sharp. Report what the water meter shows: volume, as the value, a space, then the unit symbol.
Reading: 35.9849 kL
